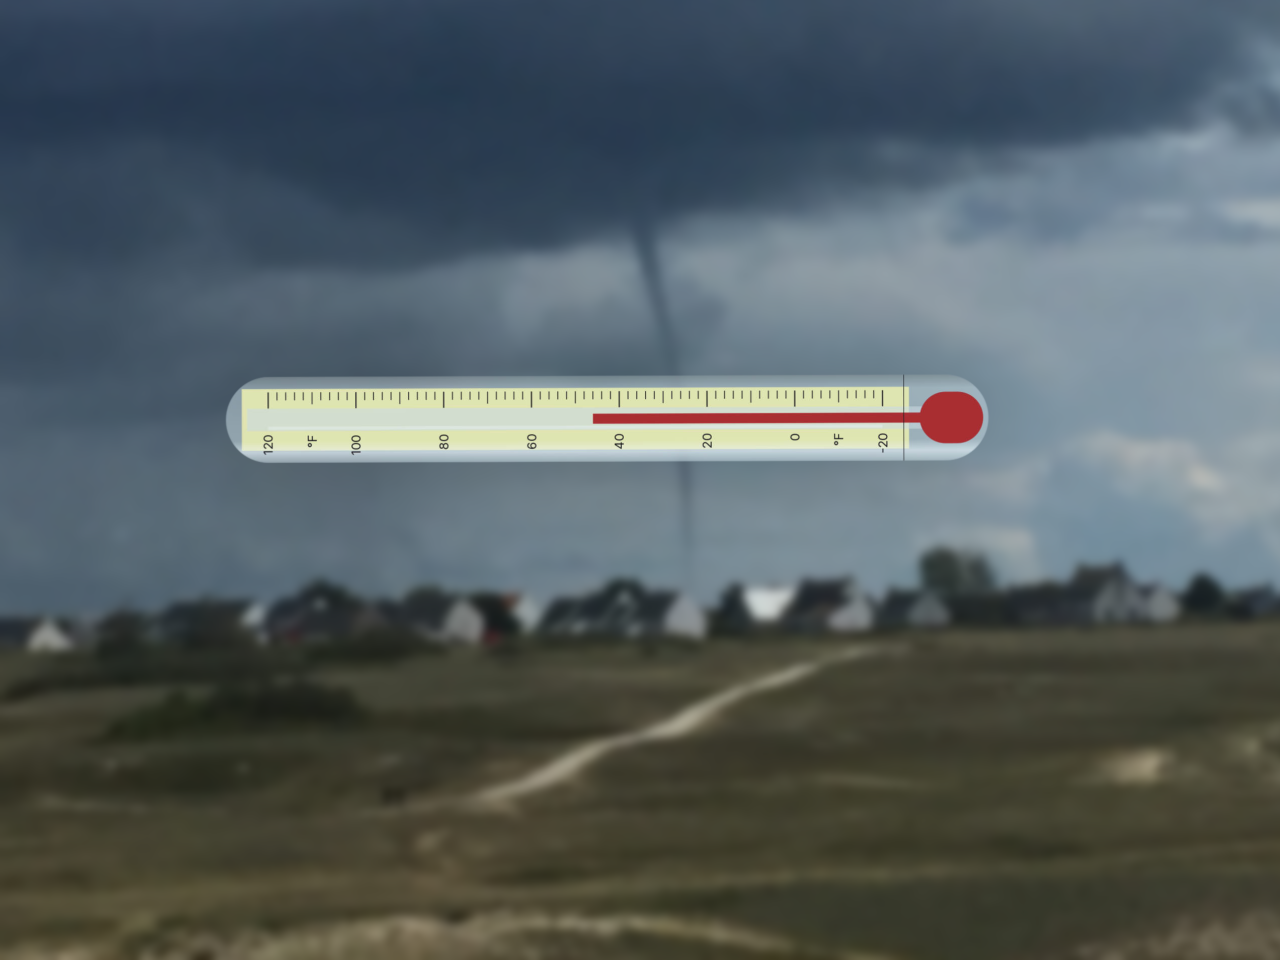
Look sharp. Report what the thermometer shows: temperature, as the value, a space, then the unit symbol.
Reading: 46 °F
